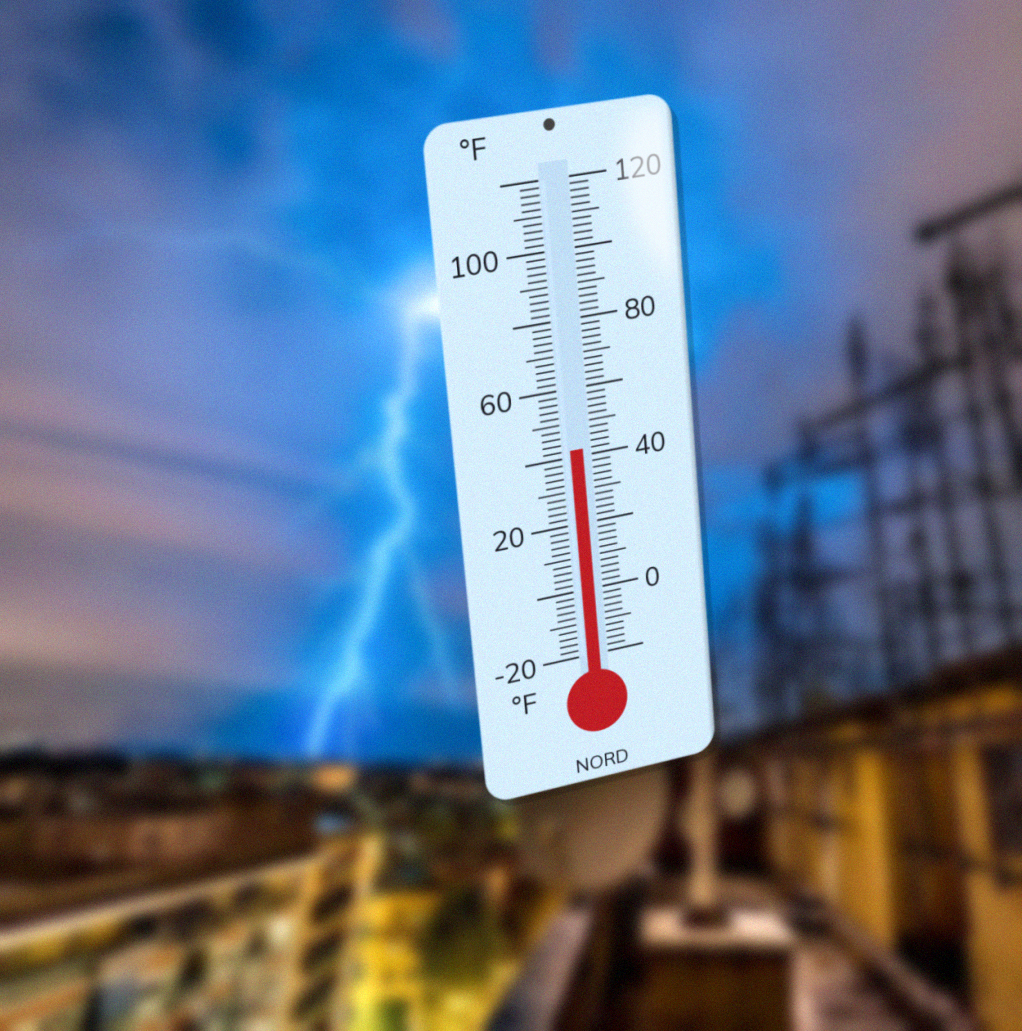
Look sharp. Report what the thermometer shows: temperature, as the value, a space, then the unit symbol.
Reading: 42 °F
